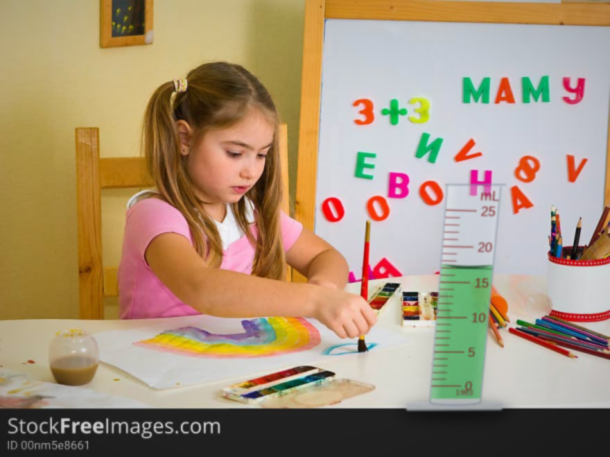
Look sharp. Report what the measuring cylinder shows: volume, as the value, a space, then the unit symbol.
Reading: 17 mL
